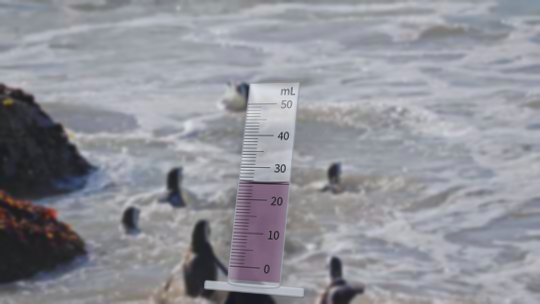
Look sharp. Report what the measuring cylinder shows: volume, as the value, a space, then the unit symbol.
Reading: 25 mL
